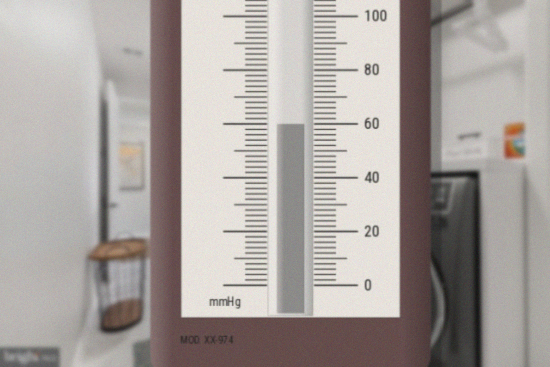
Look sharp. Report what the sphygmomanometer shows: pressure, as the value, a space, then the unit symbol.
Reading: 60 mmHg
